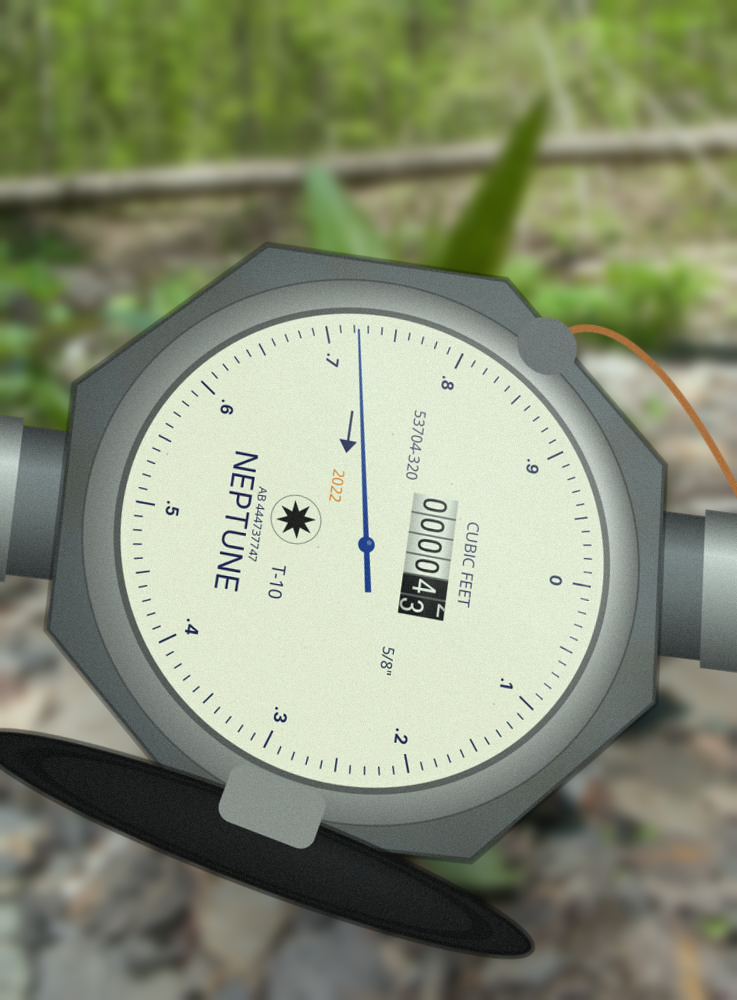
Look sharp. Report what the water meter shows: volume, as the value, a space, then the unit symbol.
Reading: 42.72 ft³
